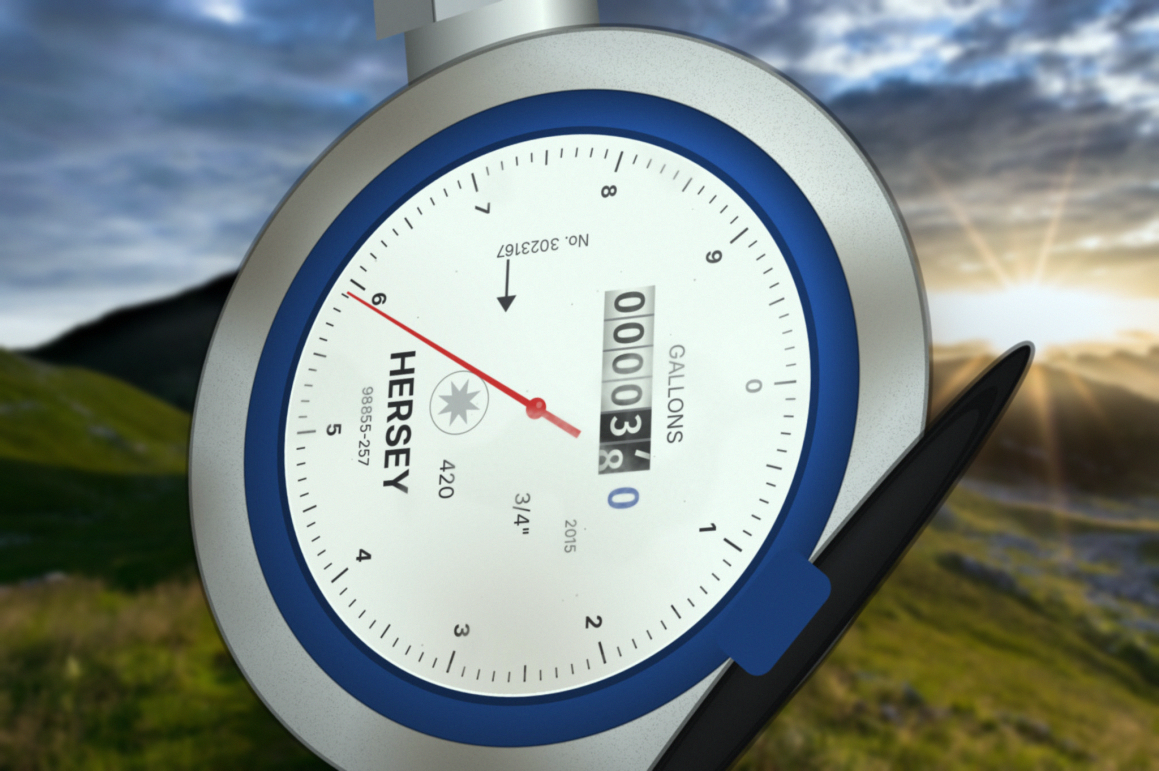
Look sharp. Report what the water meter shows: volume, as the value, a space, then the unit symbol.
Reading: 375.9 gal
